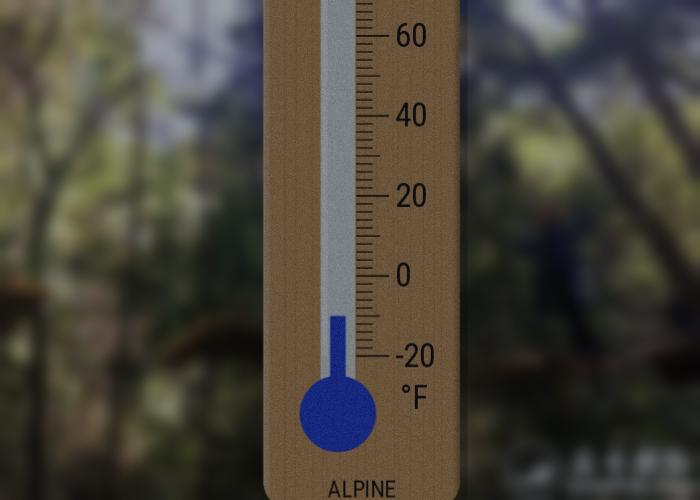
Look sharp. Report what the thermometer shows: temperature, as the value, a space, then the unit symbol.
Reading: -10 °F
